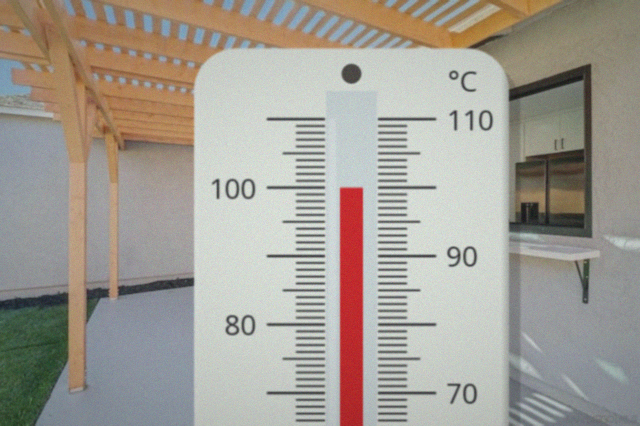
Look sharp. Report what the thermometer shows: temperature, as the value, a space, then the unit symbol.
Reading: 100 °C
